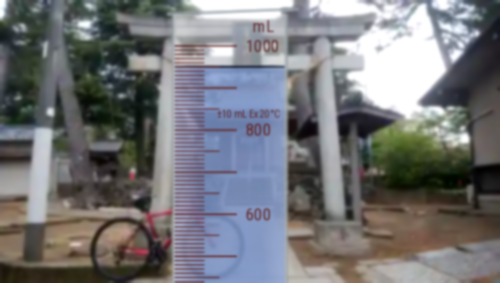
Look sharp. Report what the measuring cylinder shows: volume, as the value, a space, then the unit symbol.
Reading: 950 mL
